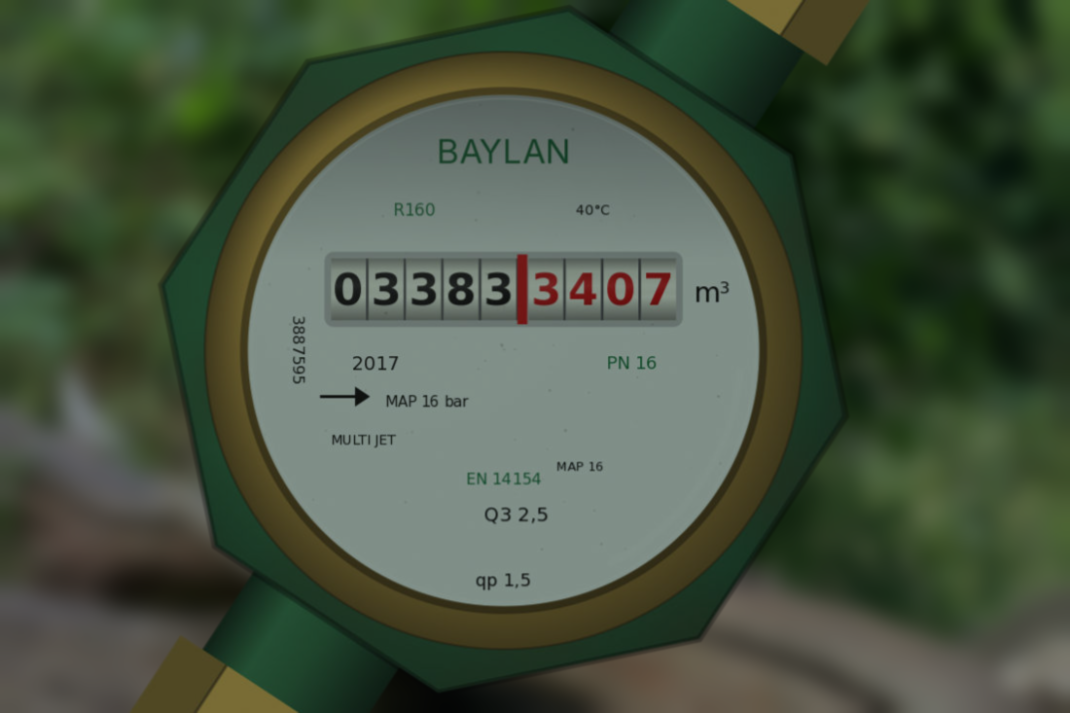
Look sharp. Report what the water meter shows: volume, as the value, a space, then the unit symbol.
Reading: 3383.3407 m³
